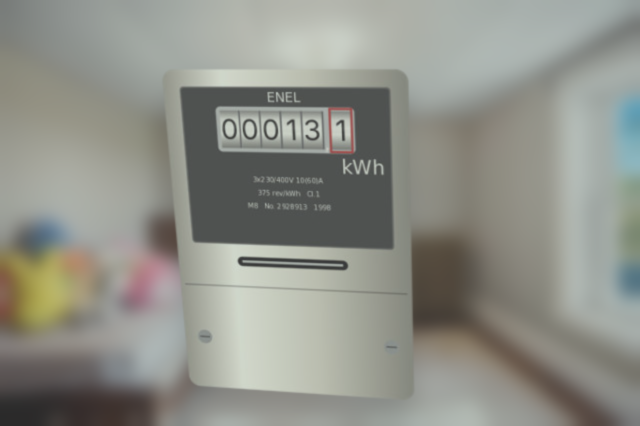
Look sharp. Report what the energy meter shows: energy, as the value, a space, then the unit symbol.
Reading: 13.1 kWh
